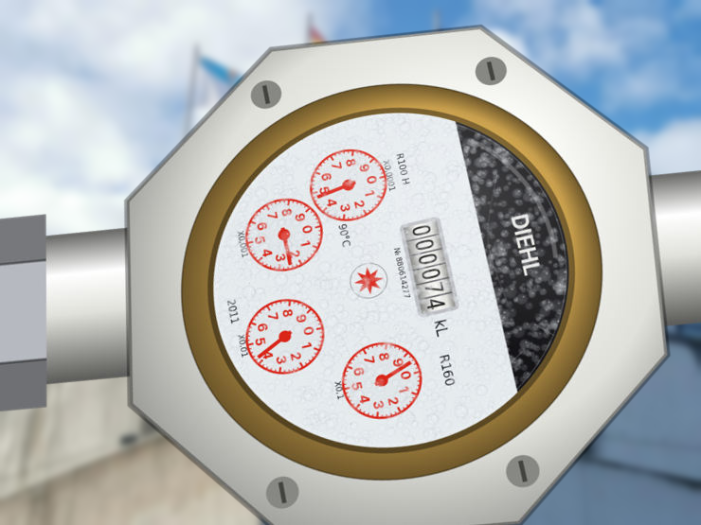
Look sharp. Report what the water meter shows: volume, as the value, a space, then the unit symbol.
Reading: 73.9424 kL
